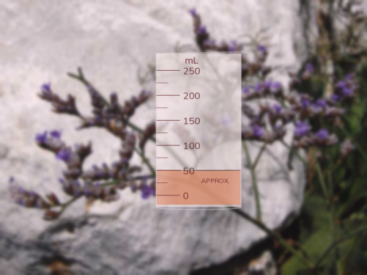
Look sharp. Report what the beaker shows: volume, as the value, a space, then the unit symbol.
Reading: 50 mL
